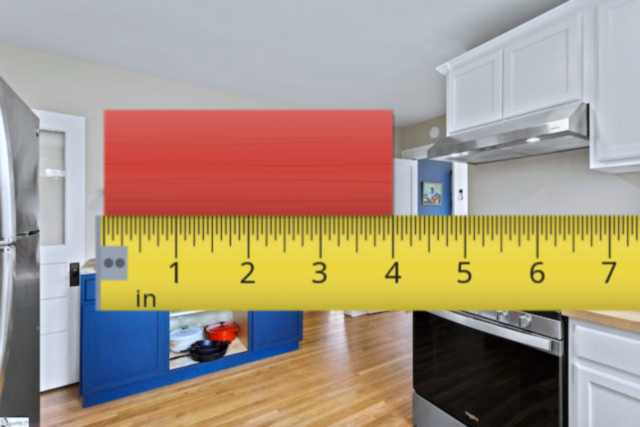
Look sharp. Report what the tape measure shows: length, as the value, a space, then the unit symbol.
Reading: 4 in
